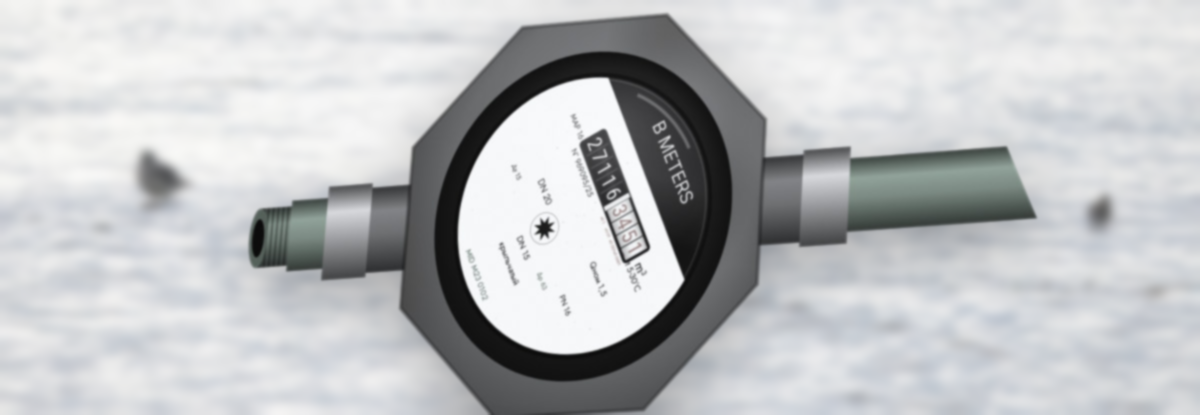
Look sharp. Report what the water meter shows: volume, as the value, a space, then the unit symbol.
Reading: 27116.3451 m³
